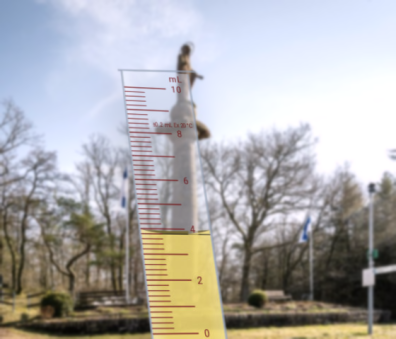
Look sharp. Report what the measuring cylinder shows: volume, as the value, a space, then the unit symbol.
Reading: 3.8 mL
